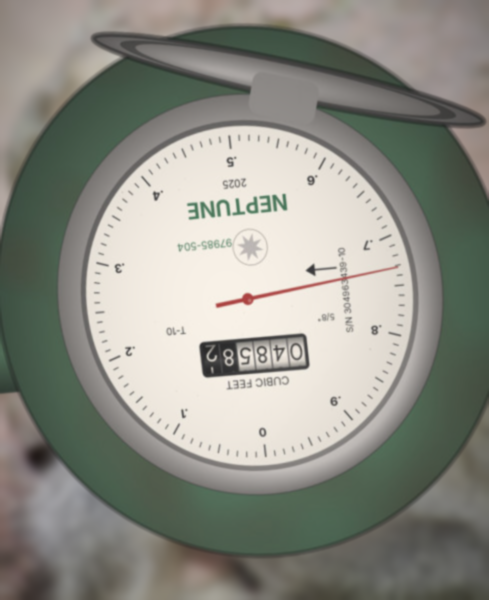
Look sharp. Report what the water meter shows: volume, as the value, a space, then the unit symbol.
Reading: 48581.73 ft³
